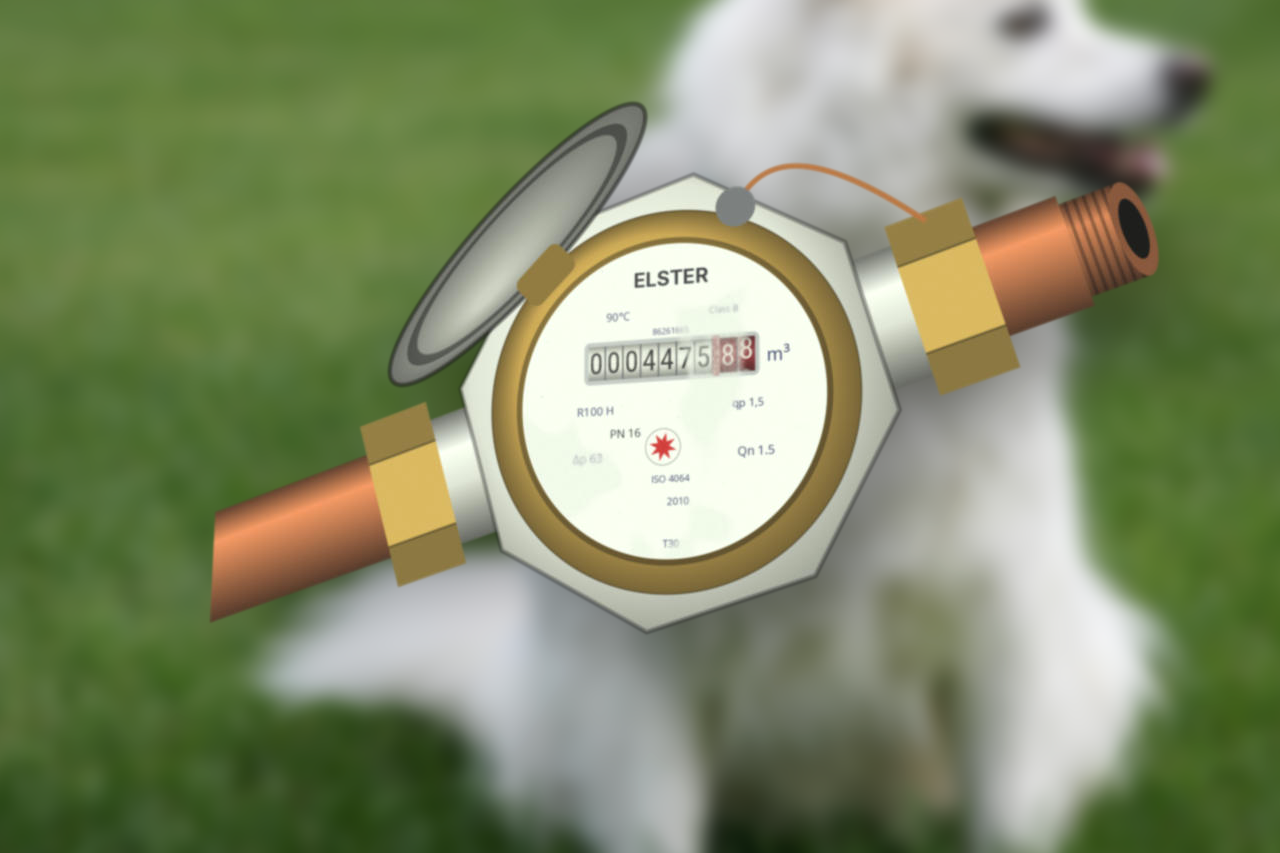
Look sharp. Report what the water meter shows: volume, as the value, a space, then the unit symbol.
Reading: 4475.88 m³
